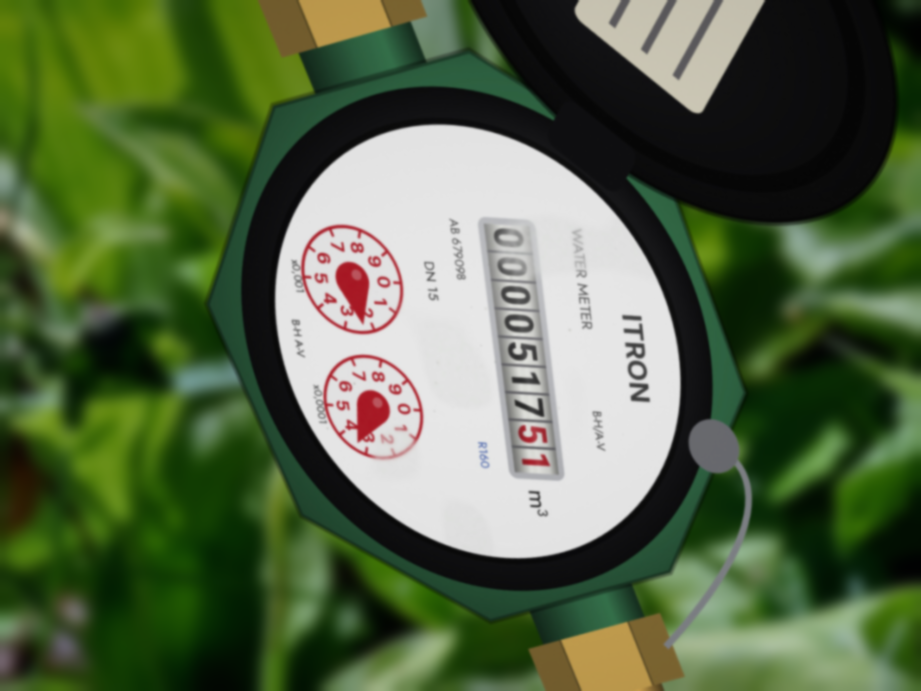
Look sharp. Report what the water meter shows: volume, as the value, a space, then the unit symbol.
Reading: 517.5123 m³
